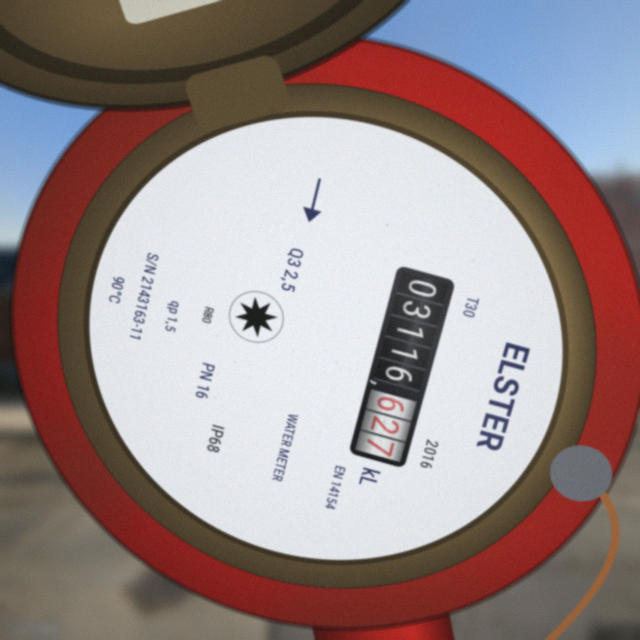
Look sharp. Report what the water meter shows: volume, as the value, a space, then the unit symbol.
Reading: 3116.627 kL
